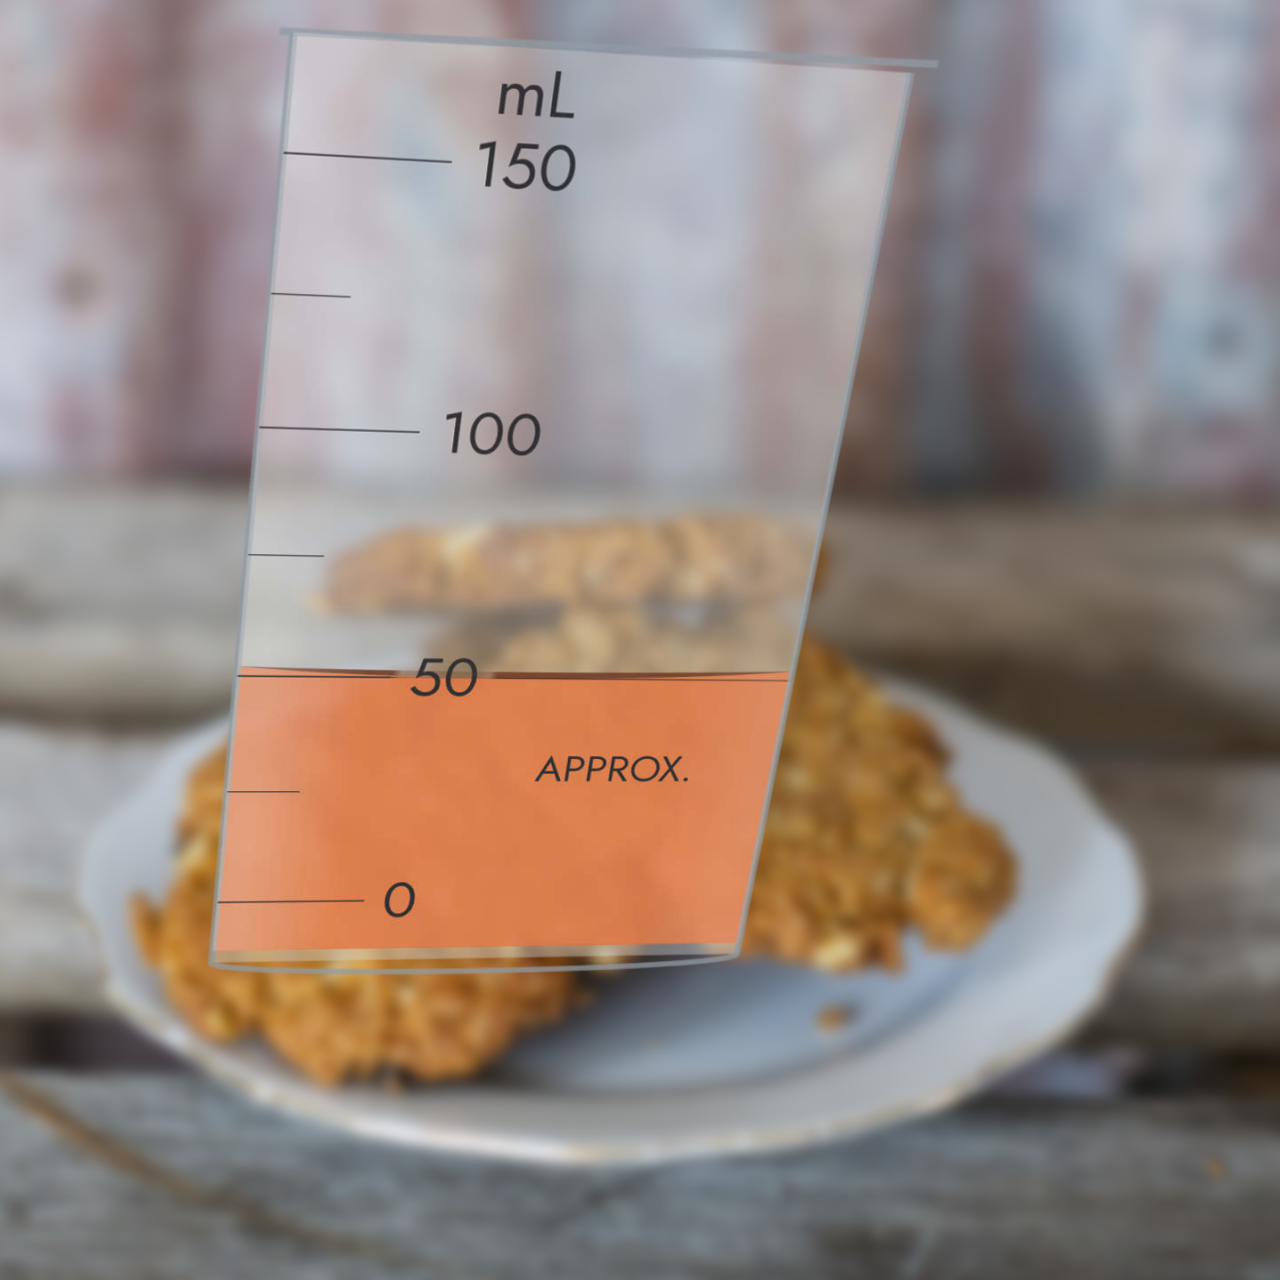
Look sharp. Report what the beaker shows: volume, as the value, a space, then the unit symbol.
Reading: 50 mL
